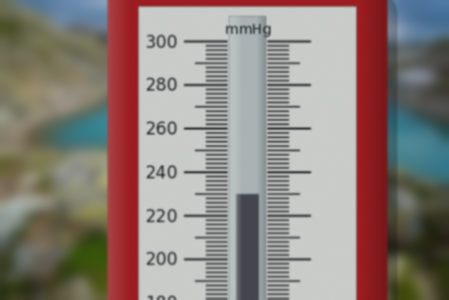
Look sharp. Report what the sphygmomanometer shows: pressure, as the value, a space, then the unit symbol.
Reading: 230 mmHg
